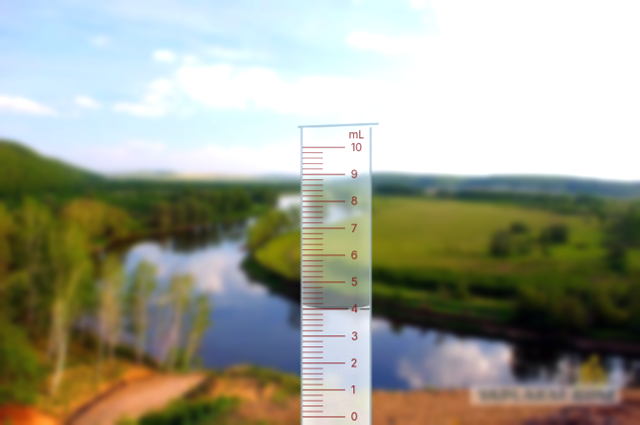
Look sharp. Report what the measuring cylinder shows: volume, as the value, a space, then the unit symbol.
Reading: 4 mL
